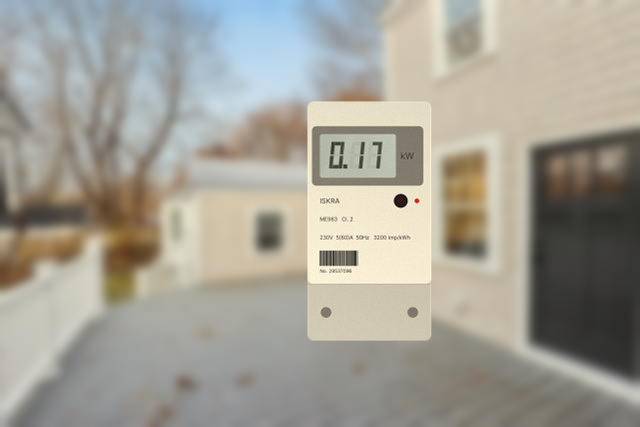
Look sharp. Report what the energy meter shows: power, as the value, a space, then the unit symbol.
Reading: 0.17 kW
